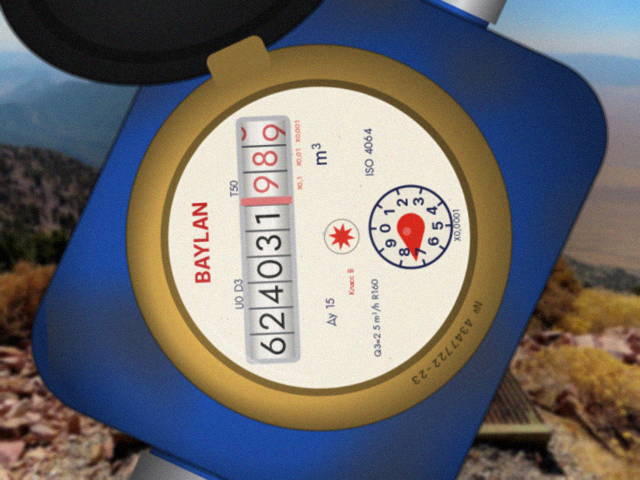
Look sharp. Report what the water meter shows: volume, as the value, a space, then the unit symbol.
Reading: 624031.9887 m³
